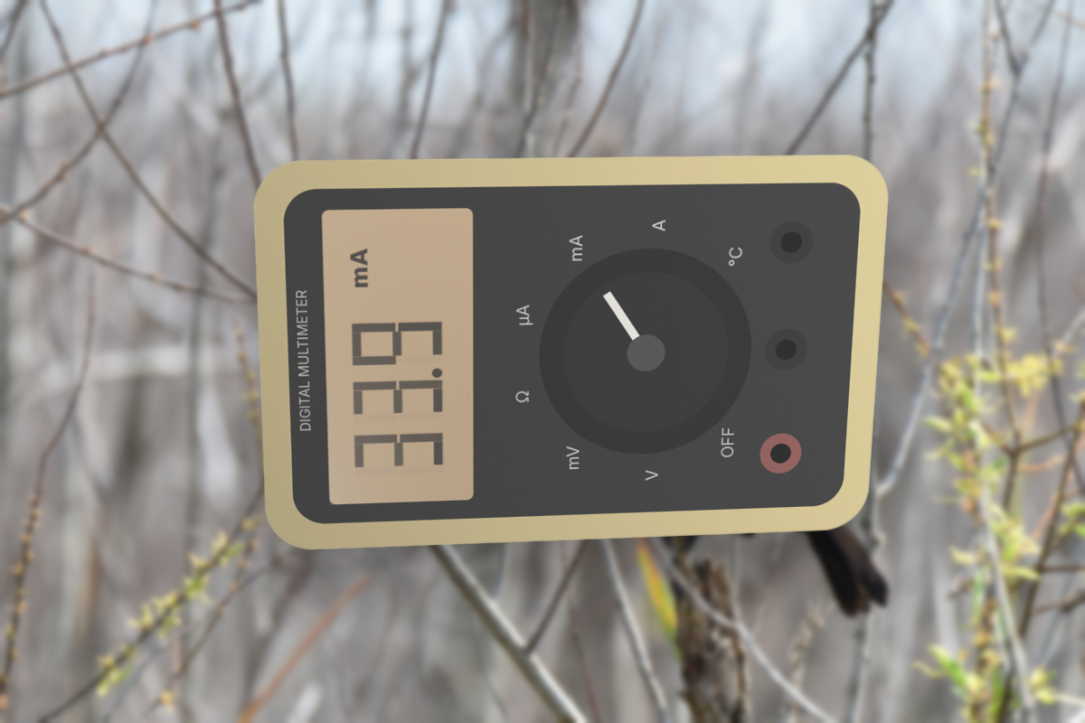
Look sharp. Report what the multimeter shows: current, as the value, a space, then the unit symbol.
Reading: 33.9 mA
